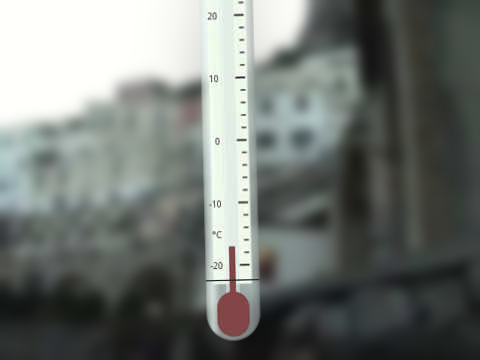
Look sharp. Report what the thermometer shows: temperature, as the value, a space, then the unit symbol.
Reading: -17 °C
